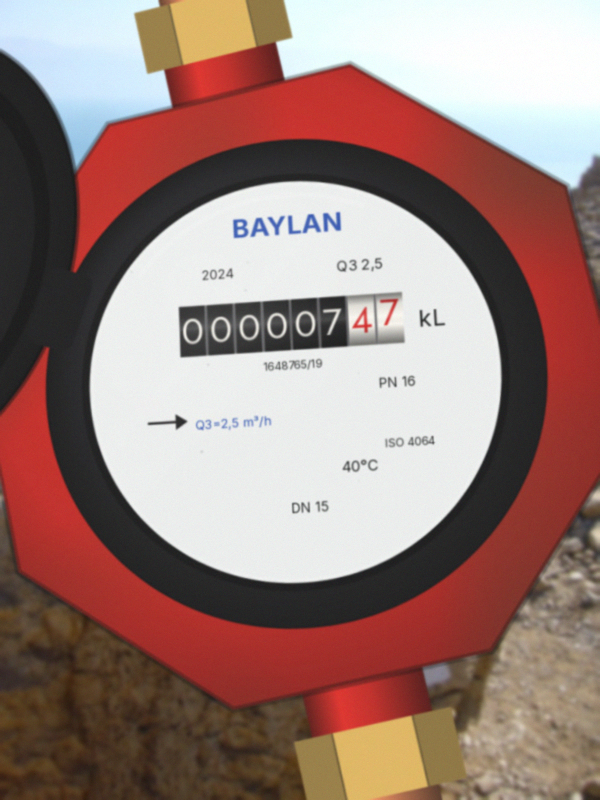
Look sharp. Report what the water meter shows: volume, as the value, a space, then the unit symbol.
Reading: 7.47 kL
